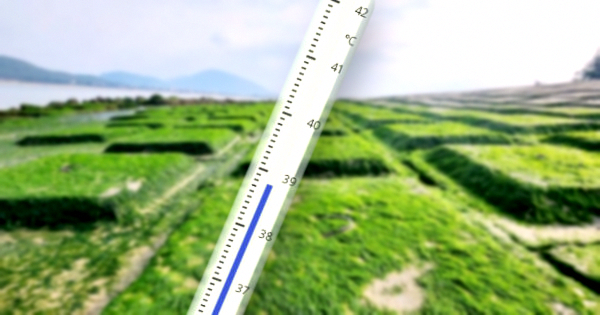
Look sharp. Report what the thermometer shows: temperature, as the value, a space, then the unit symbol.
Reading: 38.8 °C
